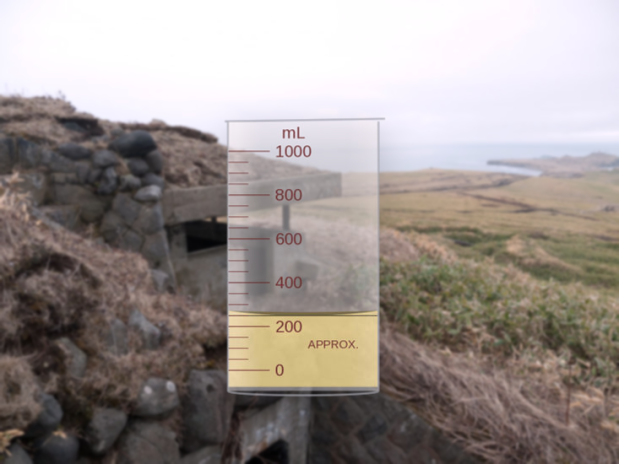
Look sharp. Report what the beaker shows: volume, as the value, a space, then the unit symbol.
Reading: 250 mL
